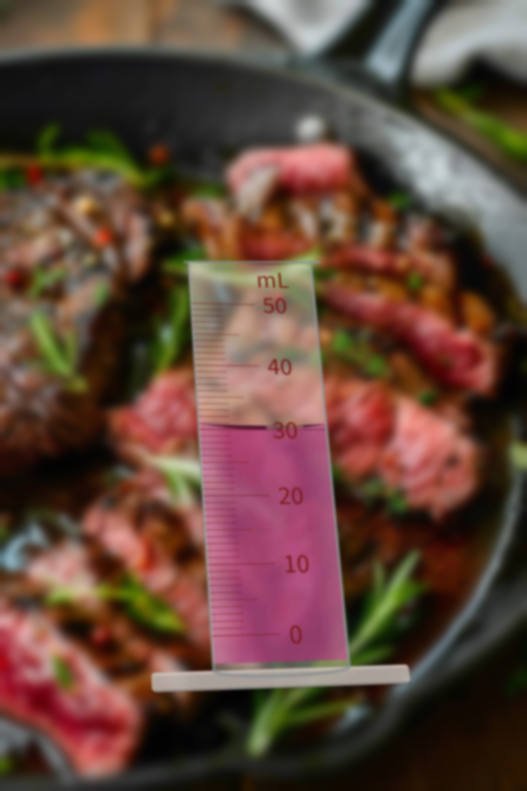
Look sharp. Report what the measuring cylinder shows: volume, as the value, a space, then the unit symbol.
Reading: 30 mL
